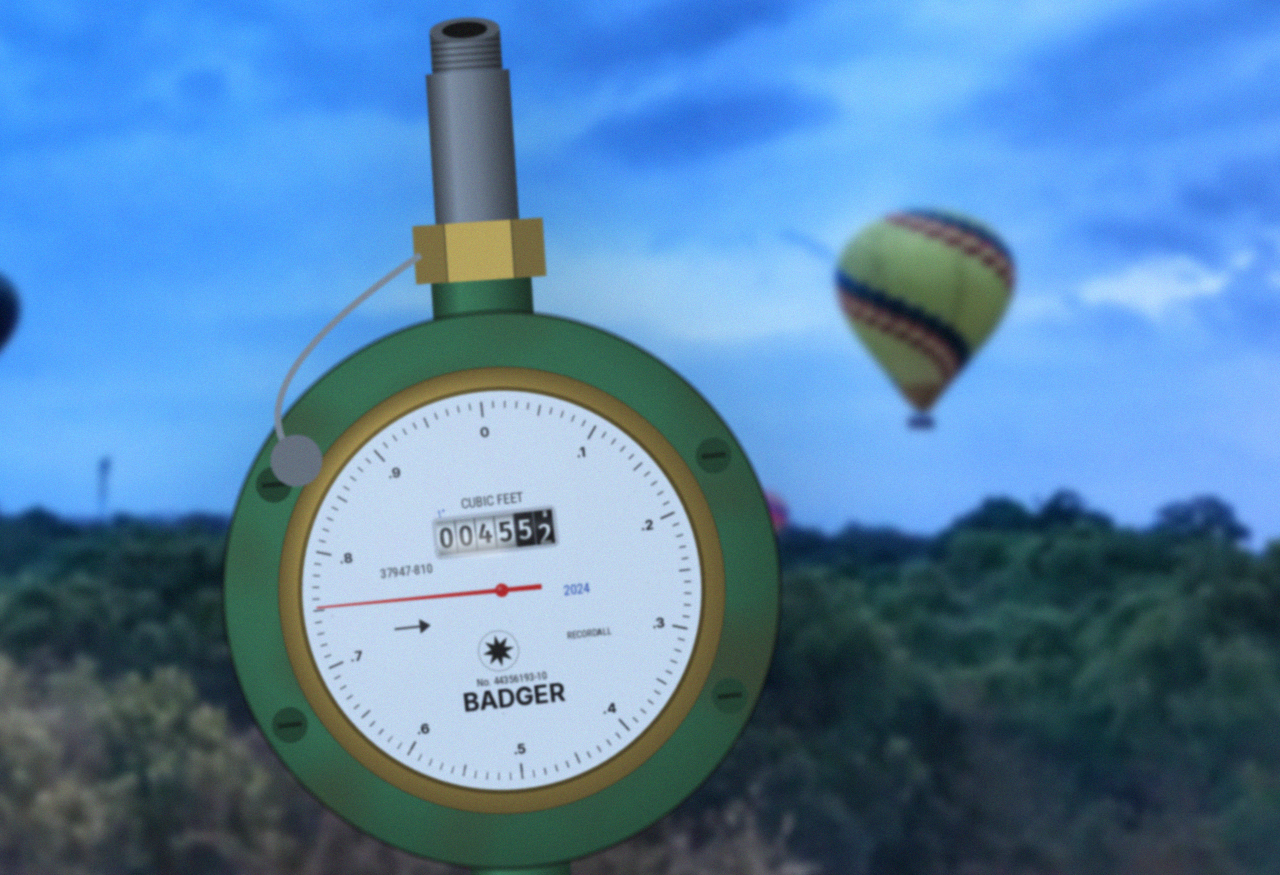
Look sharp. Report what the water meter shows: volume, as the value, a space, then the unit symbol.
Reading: 4551.75 ft³
